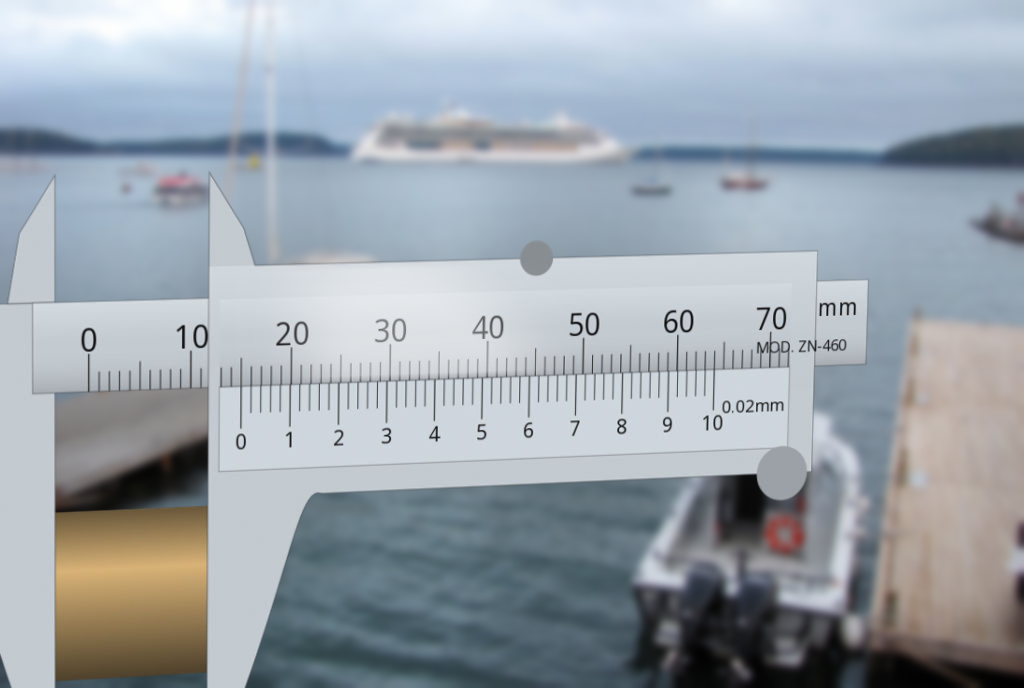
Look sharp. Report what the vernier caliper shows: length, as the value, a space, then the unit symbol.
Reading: 15.0 mm
